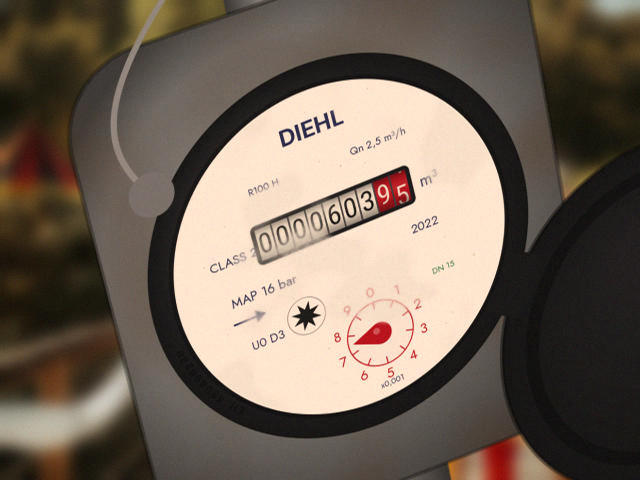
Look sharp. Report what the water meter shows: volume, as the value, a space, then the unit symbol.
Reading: 603.947 m³
